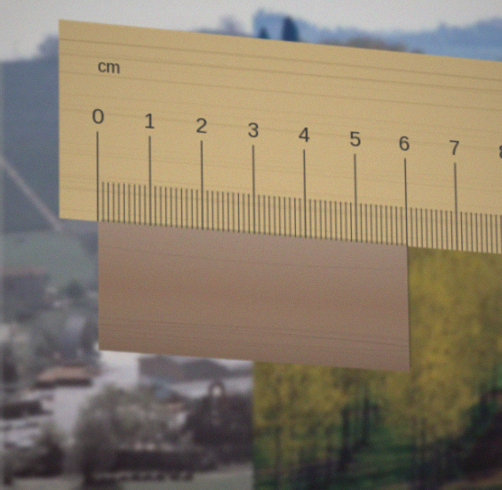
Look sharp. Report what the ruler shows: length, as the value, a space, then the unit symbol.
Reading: 6 cm
